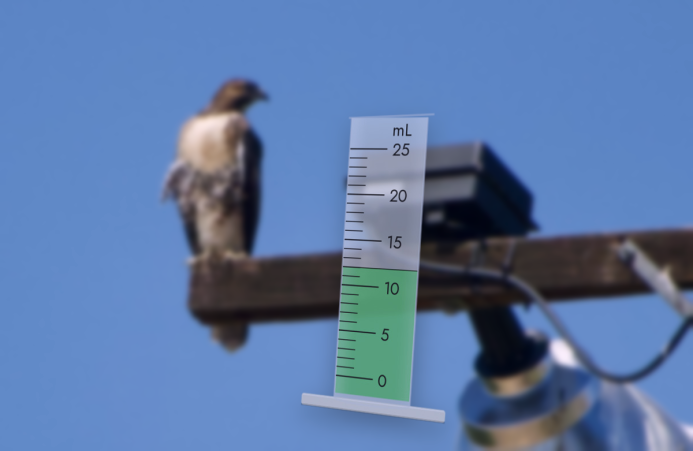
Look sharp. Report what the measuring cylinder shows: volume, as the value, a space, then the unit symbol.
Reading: 12 mL
